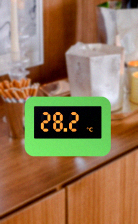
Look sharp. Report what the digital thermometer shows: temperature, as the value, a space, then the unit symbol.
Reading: 28.2 °C
